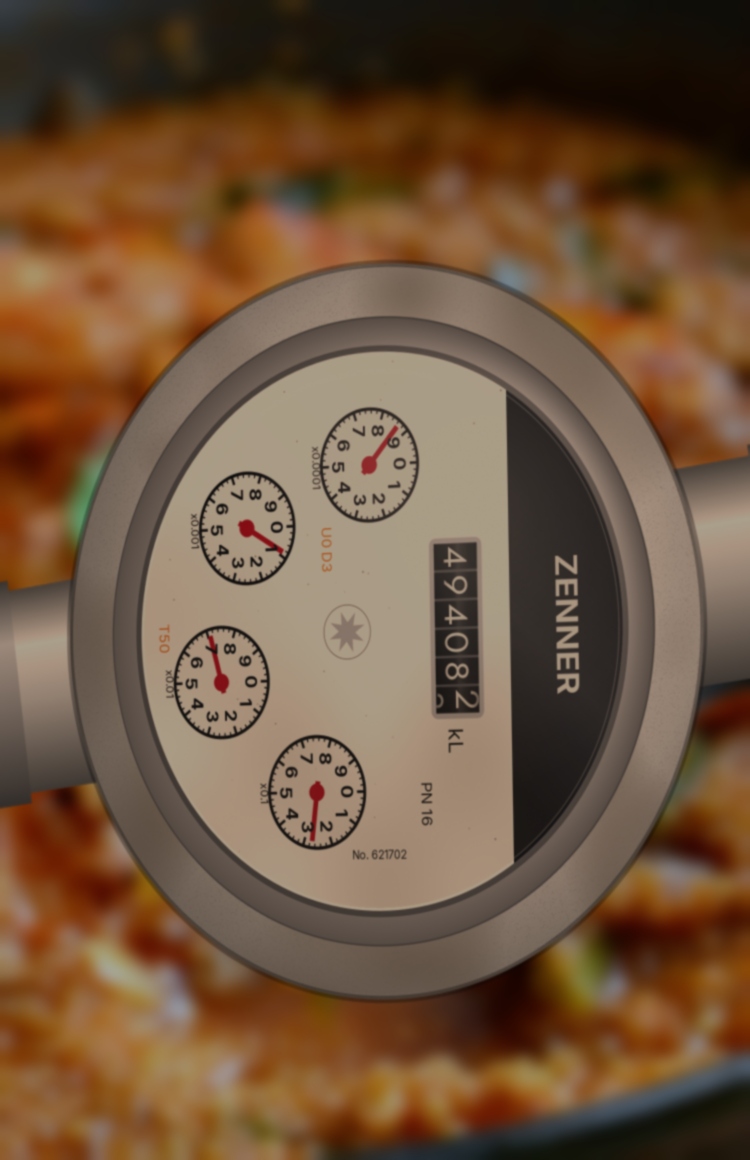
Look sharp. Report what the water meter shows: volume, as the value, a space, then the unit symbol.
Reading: 494082.2708 kL
